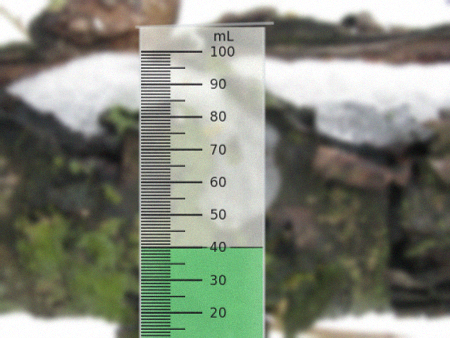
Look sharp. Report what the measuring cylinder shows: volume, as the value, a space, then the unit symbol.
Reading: 40 mL
